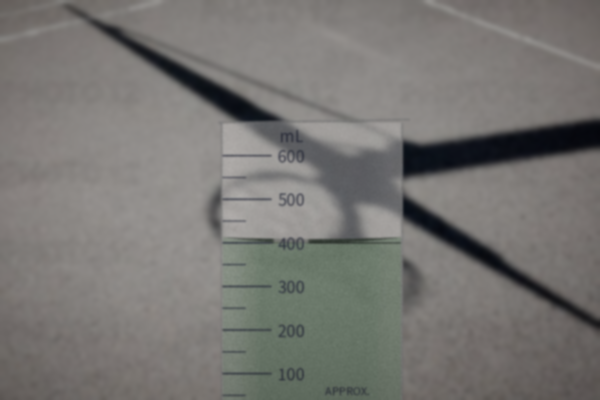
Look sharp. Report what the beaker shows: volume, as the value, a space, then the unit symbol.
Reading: 400 mL
